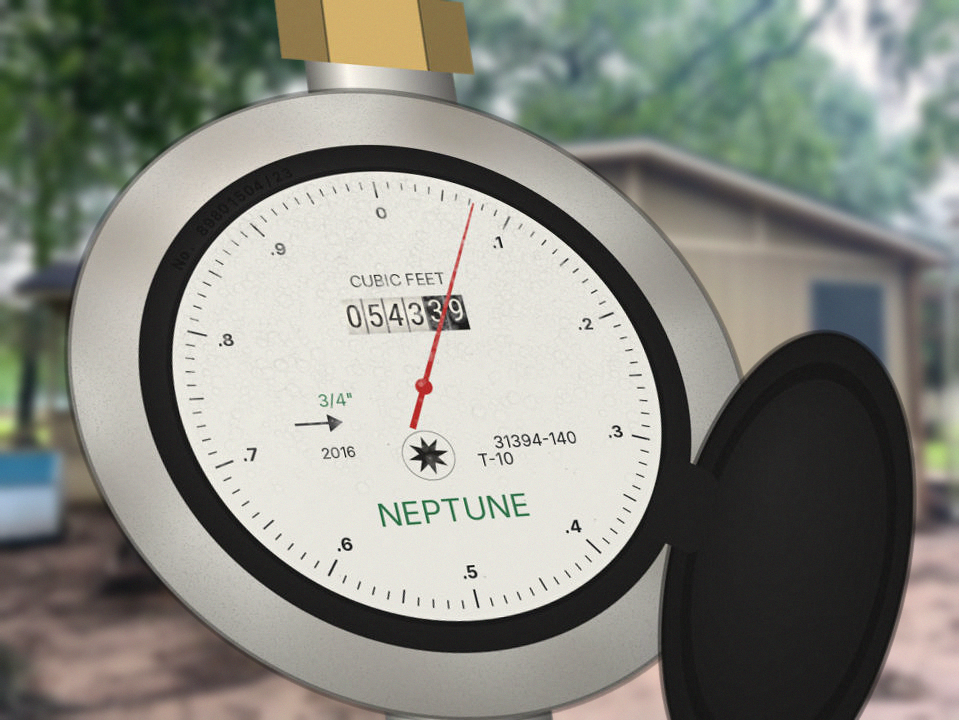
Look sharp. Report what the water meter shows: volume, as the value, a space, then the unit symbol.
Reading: 54339.07 ft³
